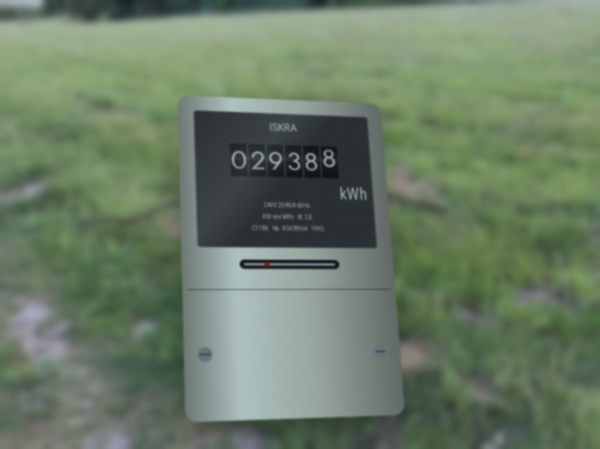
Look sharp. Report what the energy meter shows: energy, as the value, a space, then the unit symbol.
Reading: 29388 kWh
